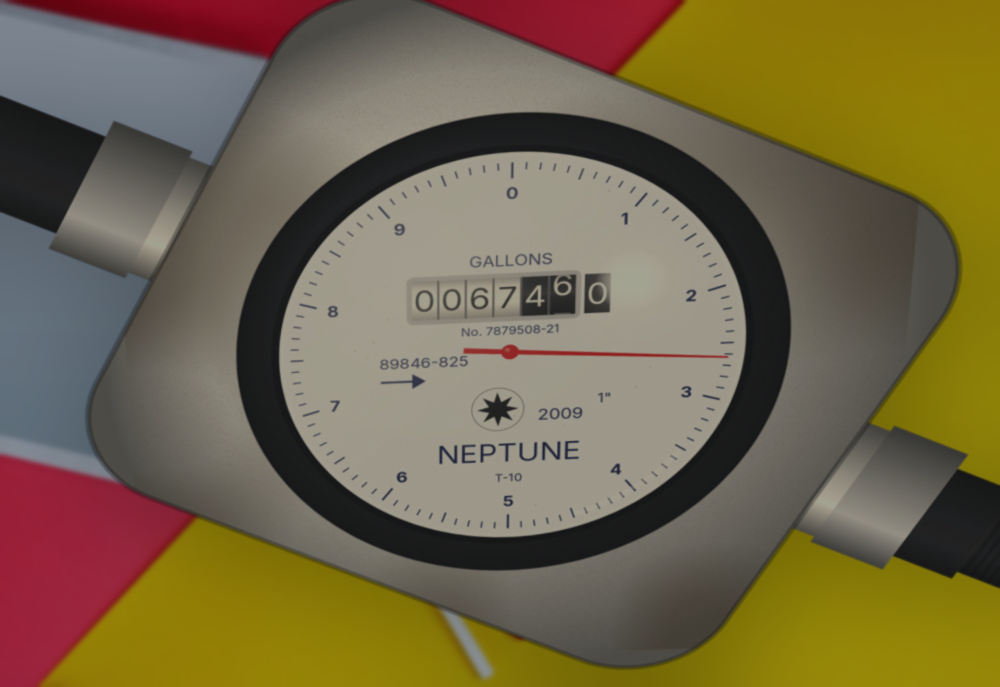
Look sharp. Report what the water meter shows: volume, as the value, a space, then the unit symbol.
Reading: 67462.6 gal
